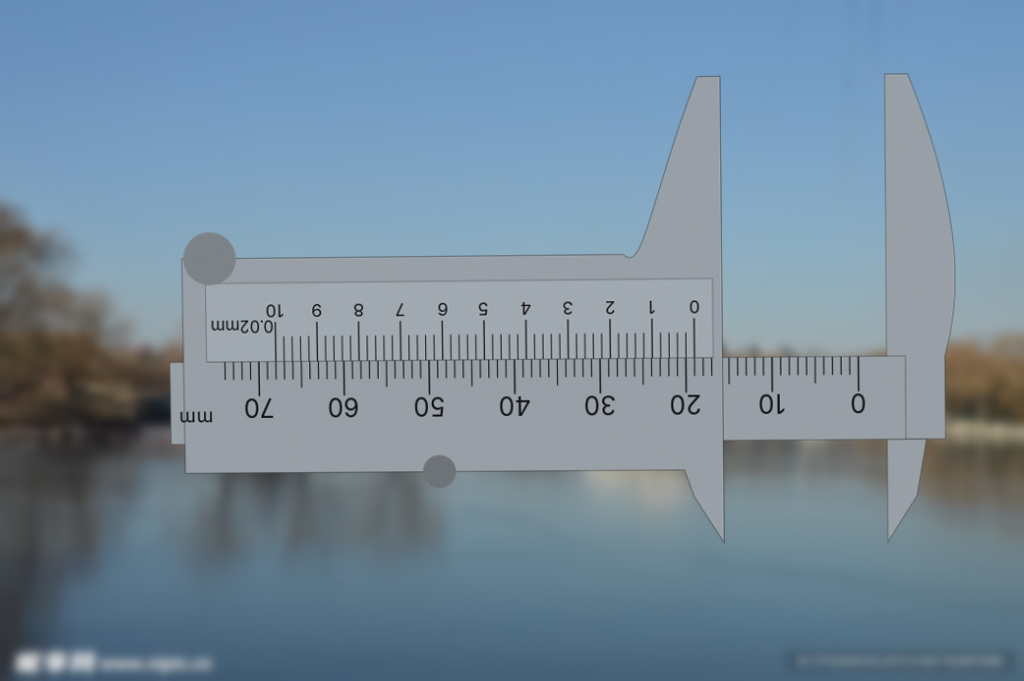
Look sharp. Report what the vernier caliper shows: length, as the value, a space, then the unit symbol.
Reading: 19.0 mm
